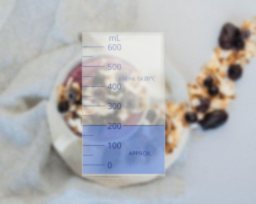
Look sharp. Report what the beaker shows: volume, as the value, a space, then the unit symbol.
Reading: 200 mL
